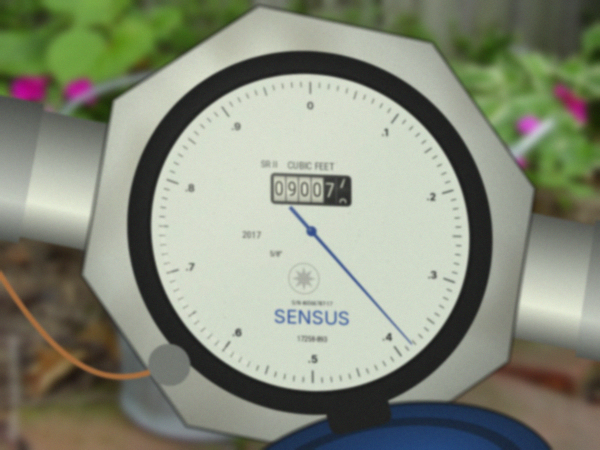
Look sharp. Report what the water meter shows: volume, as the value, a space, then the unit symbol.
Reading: 90077.38 ft³
